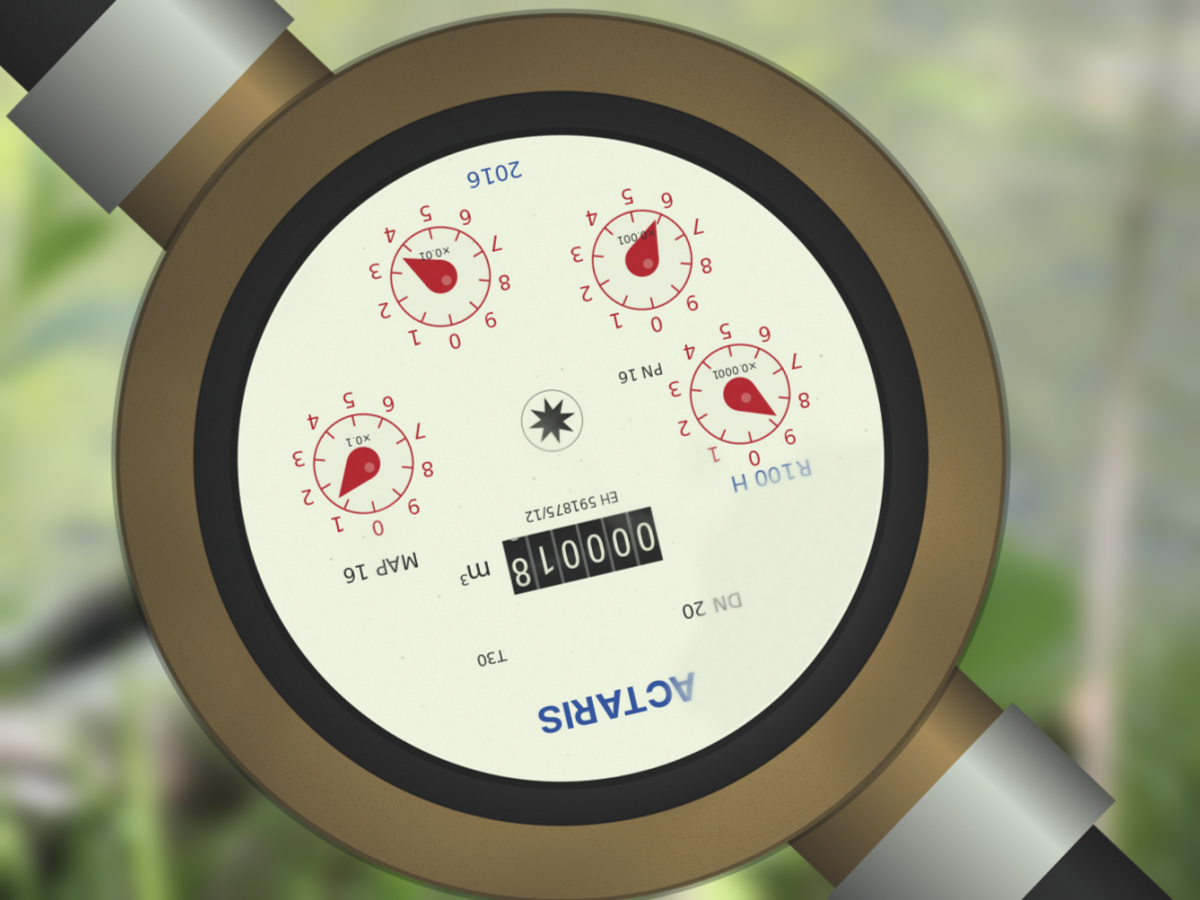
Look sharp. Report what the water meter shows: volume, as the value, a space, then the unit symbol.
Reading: 18.1358 m³
